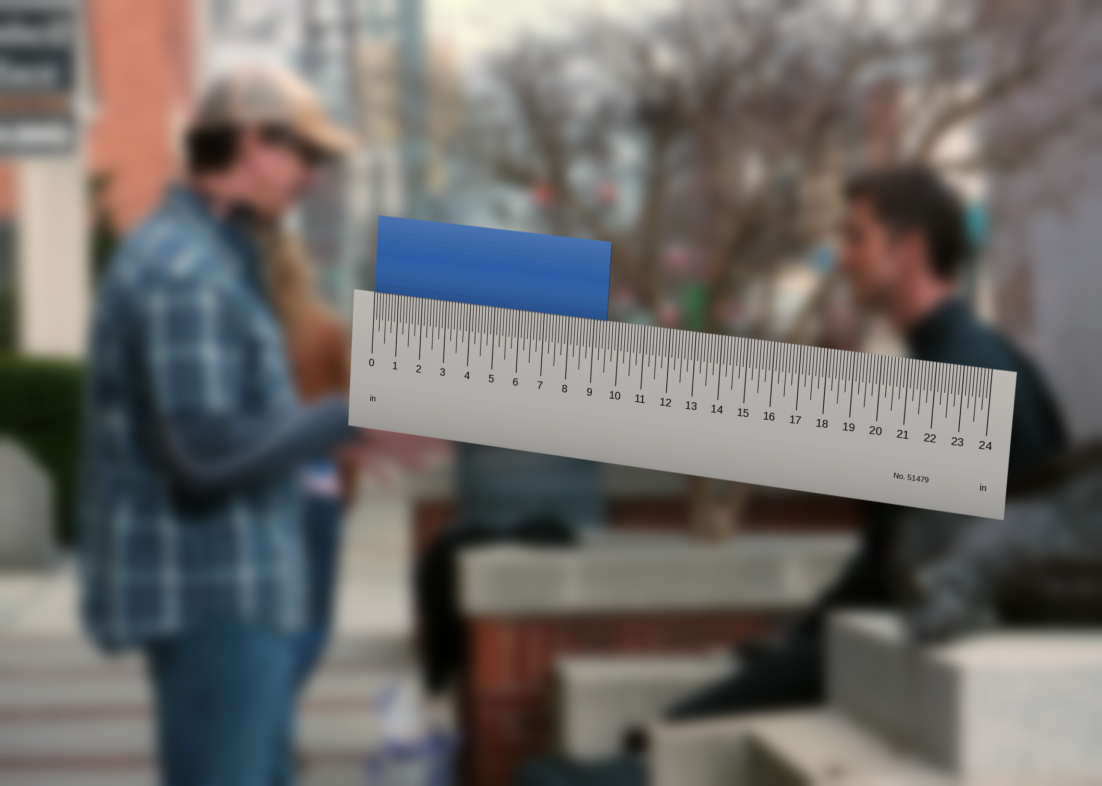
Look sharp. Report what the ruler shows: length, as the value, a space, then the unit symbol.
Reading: 9.5 in
